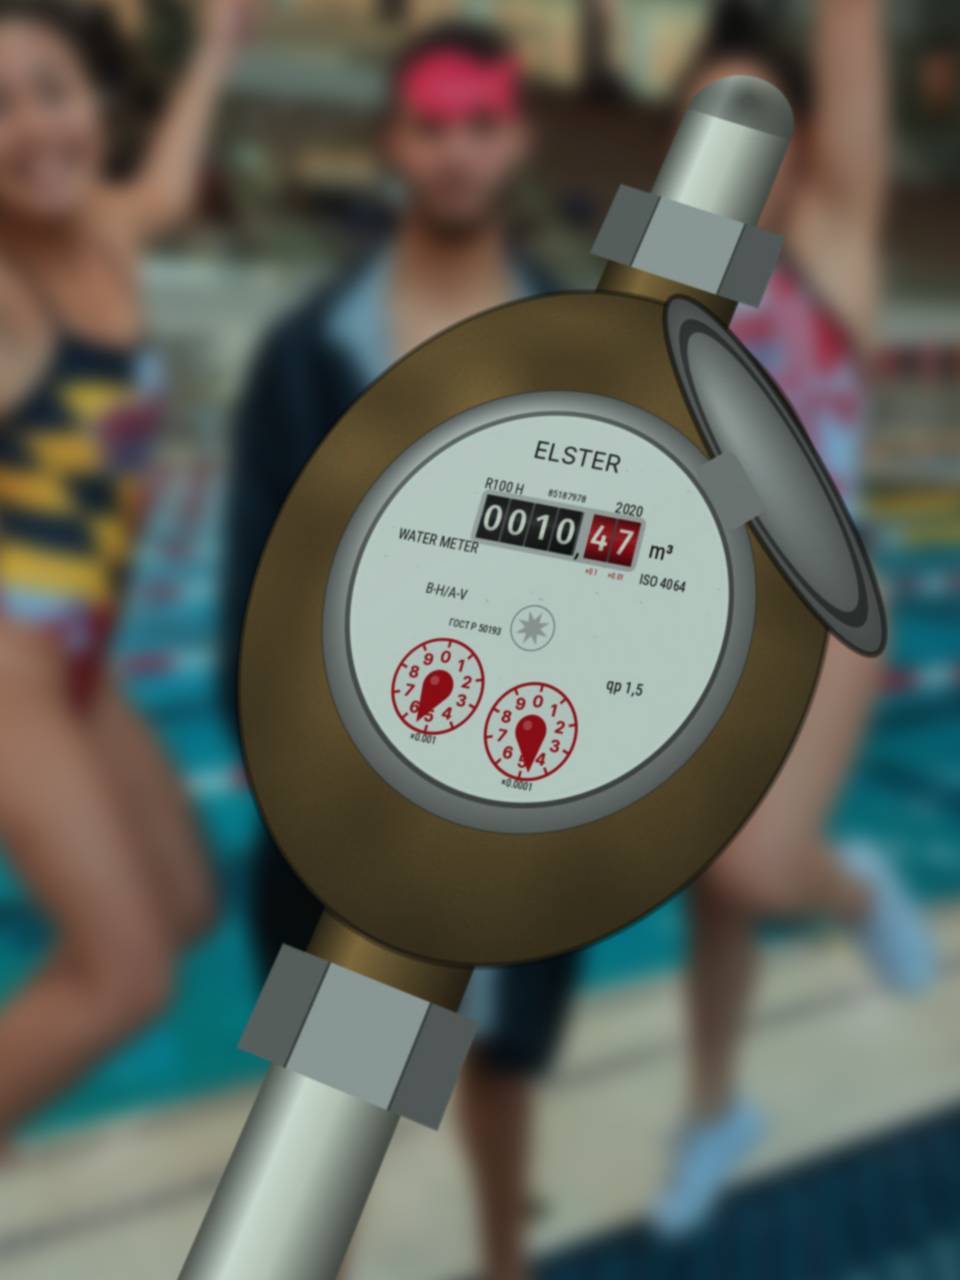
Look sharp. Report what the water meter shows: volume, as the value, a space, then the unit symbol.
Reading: 10.4754 m³
